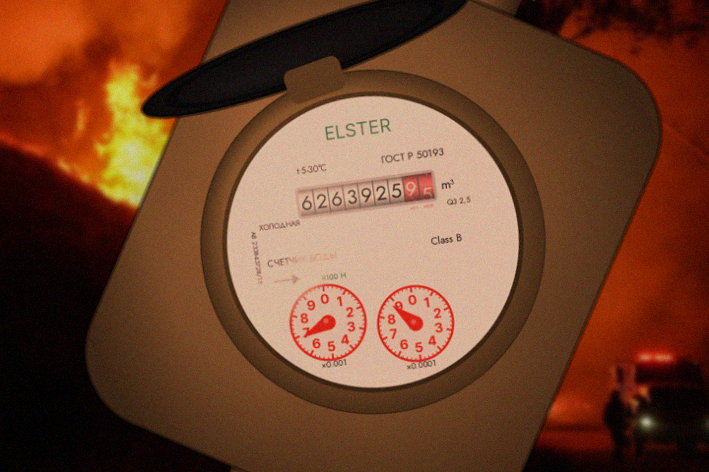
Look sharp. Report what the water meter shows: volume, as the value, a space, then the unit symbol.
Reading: 6263925.9468 m³
